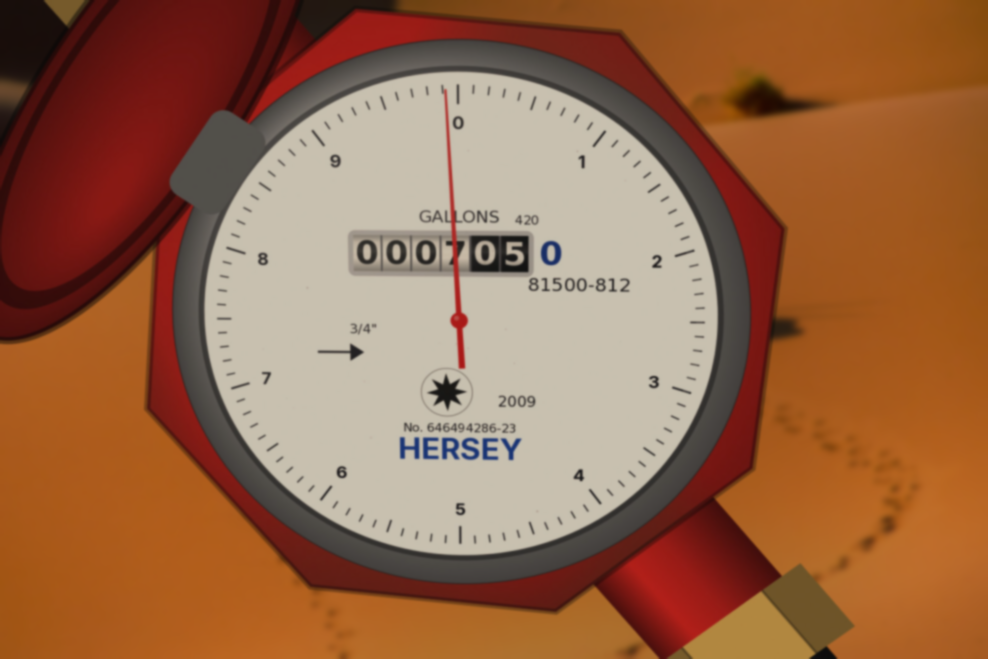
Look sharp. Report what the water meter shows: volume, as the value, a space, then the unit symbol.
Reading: 7049.9 gal
